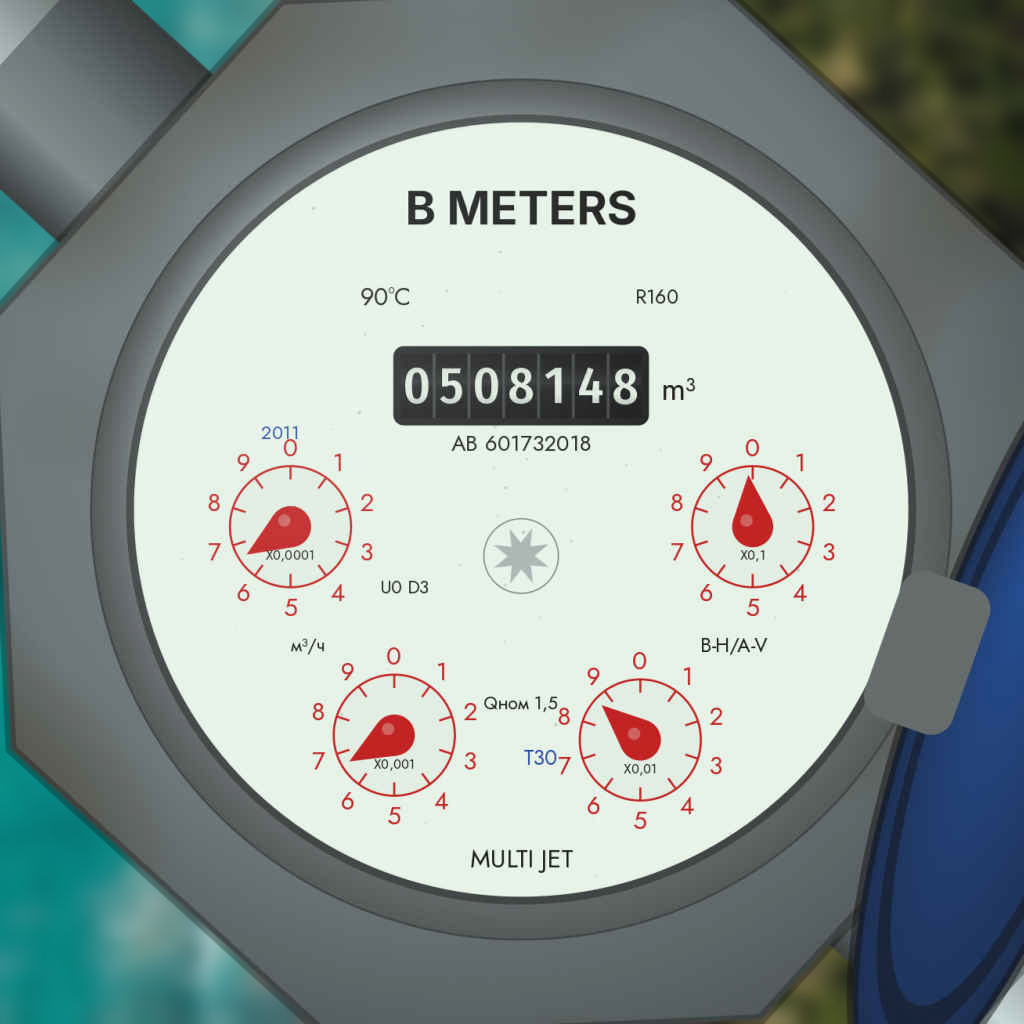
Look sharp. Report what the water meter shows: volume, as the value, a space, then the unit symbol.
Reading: 508147.9866 m³
